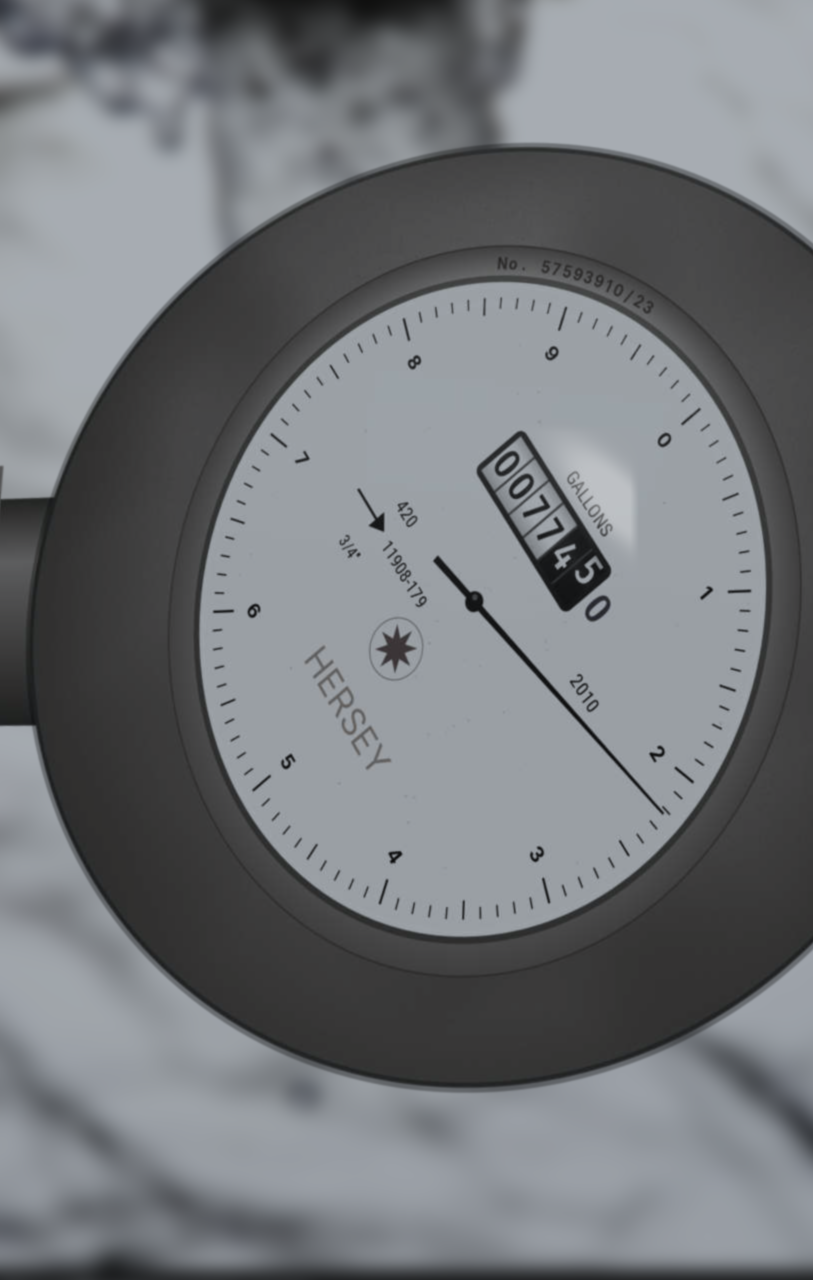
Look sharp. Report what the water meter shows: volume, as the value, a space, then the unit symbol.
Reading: 77452.2 gal
